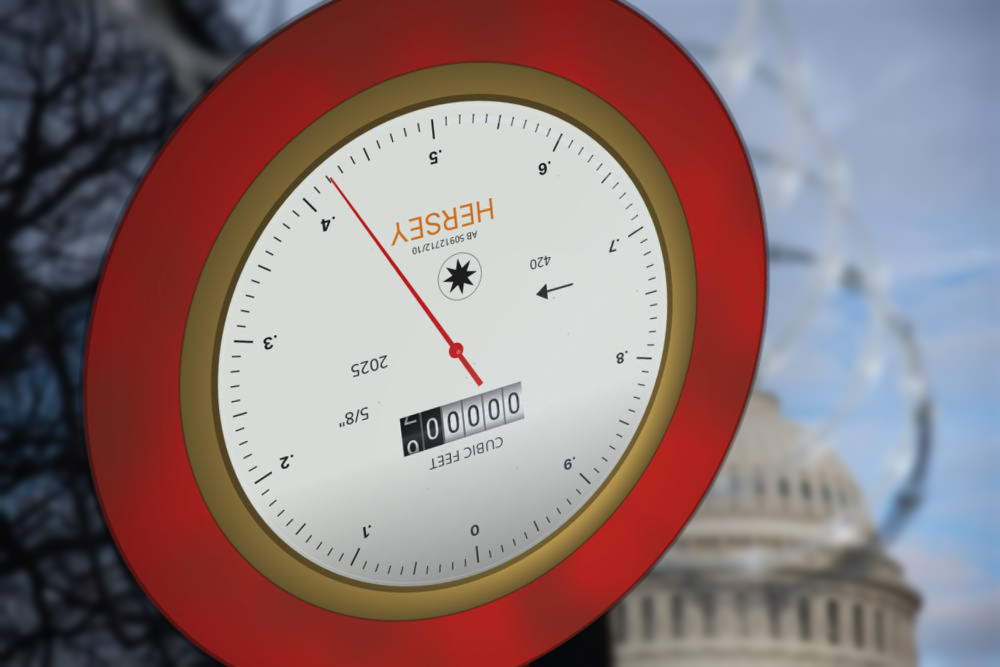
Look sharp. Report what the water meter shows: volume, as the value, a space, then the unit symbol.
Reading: 6.42 ft³
